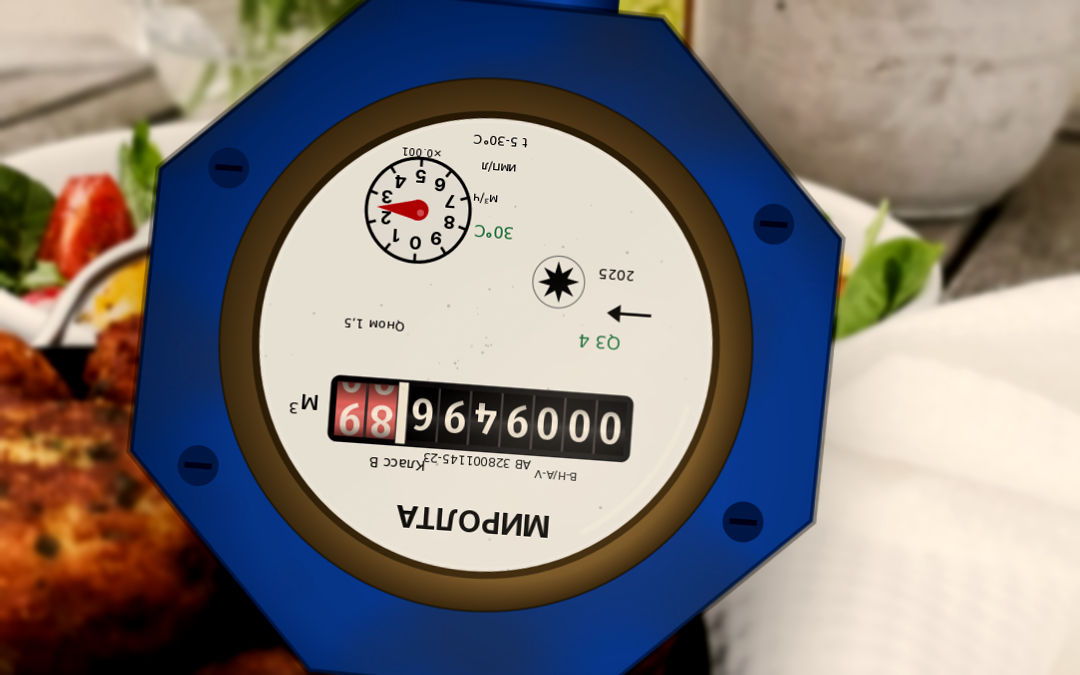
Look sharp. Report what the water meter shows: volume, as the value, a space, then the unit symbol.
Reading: 9496.892 m³
